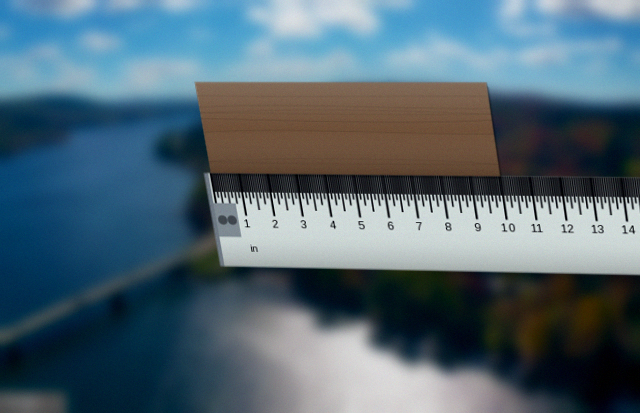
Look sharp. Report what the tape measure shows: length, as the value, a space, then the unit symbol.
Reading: 10 in
